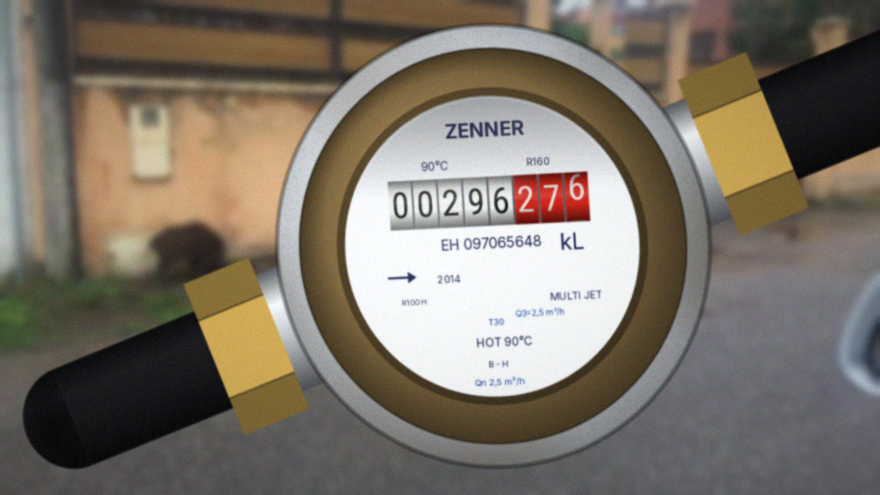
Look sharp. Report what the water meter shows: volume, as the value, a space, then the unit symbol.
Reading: 296.276 kL
